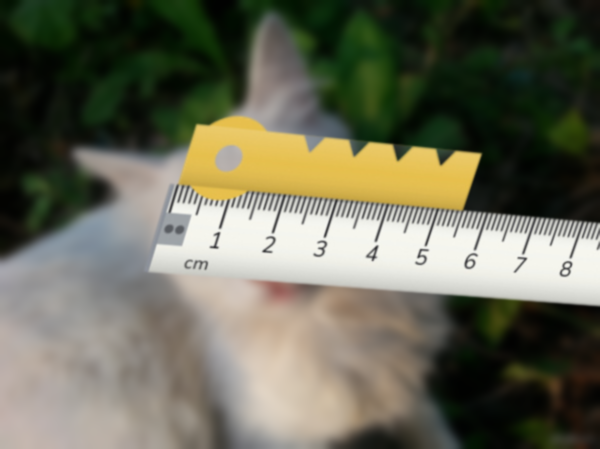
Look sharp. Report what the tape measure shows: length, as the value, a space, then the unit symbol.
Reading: 5.5 cm
